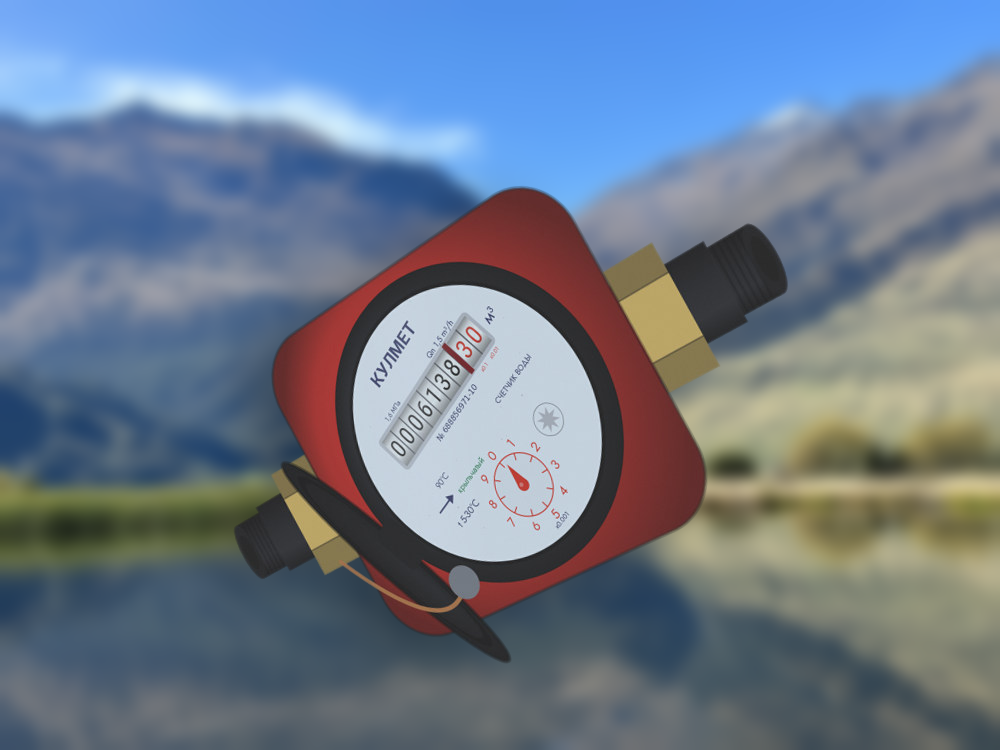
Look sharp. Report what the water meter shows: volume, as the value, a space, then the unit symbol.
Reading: 6138.300 m³
